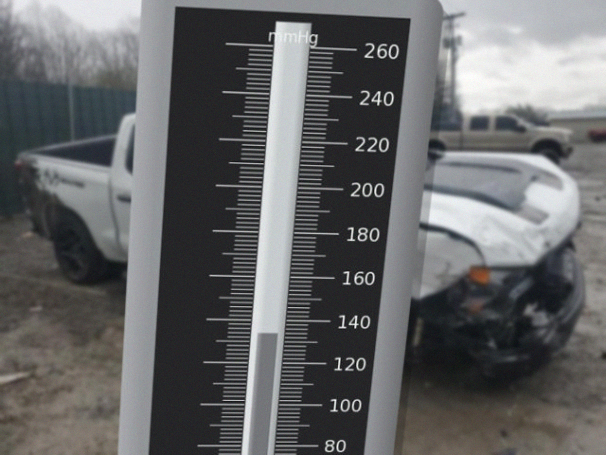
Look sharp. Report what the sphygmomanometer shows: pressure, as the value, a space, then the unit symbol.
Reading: 134 mmHg
